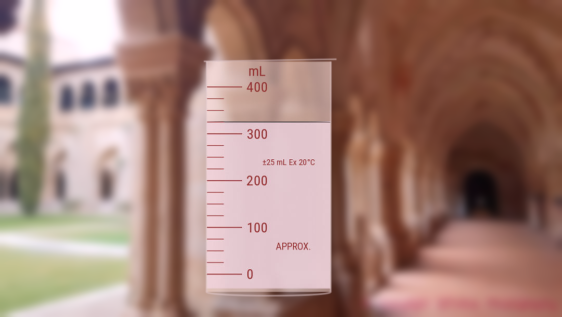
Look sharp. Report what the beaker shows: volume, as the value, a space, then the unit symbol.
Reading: 325 mL
